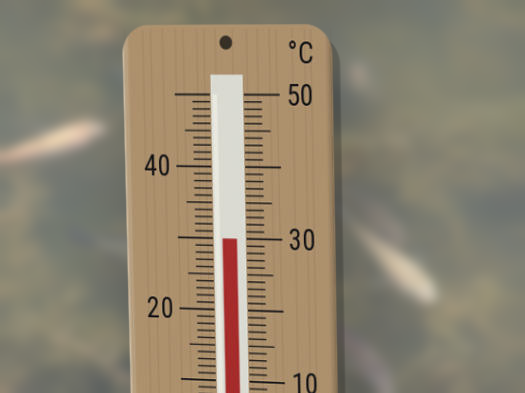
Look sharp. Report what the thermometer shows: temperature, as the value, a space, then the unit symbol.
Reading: 30 °C
